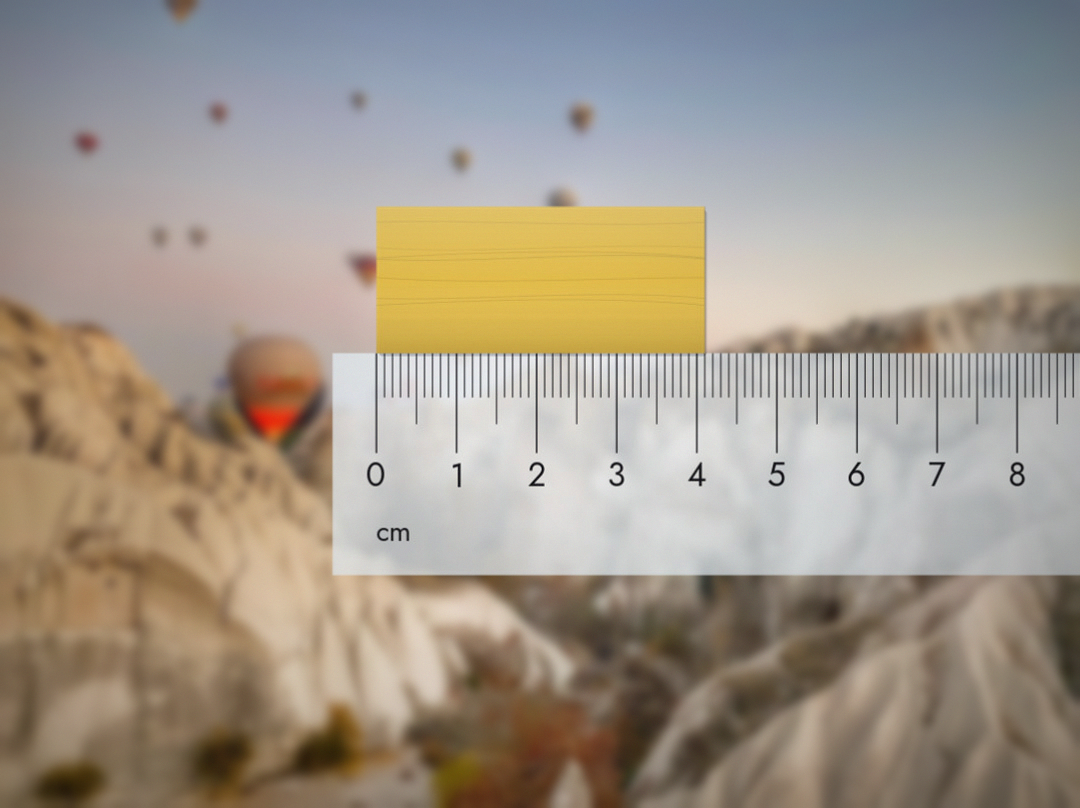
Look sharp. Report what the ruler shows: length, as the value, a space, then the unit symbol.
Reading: 4.1 cm
